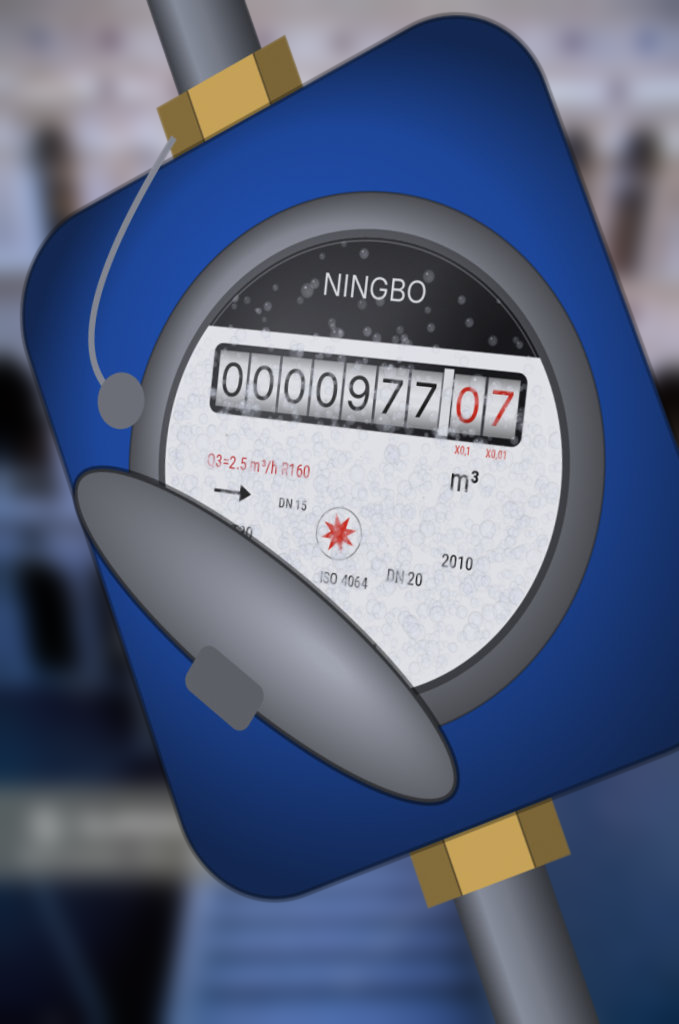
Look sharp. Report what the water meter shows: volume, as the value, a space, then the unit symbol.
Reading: 977.07 m³
